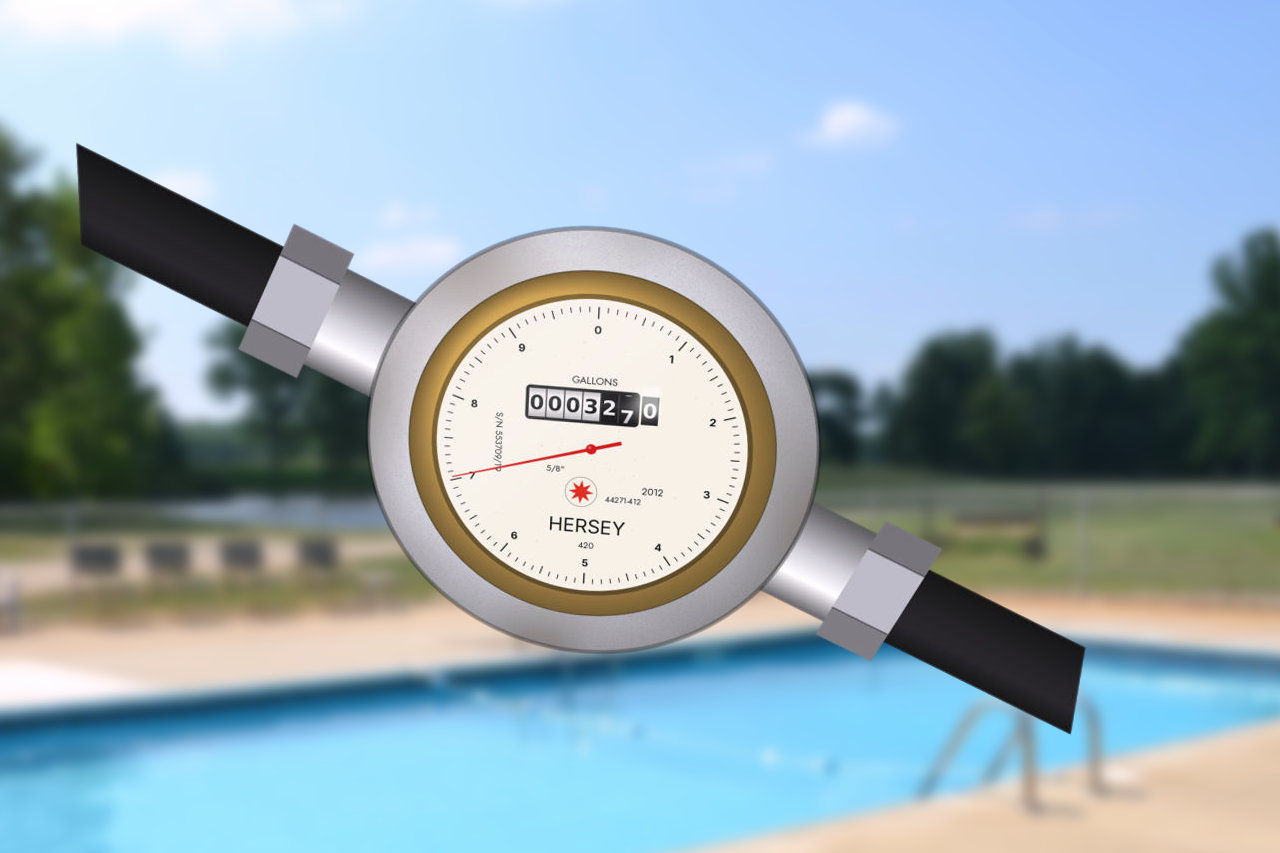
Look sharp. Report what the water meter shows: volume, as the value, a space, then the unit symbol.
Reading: 3267.0 gal
